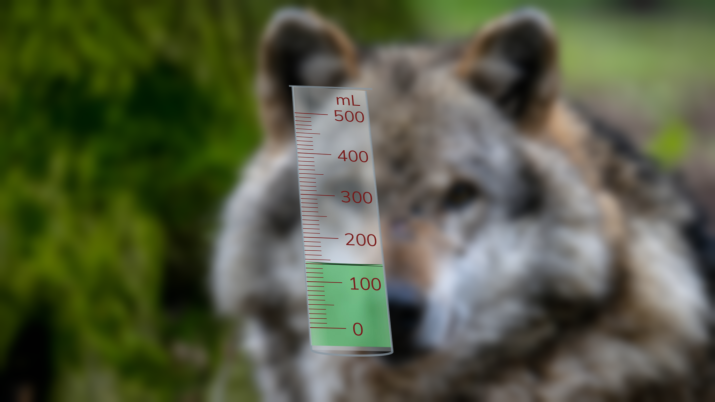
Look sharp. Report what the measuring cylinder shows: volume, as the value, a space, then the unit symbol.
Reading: 140 mL
